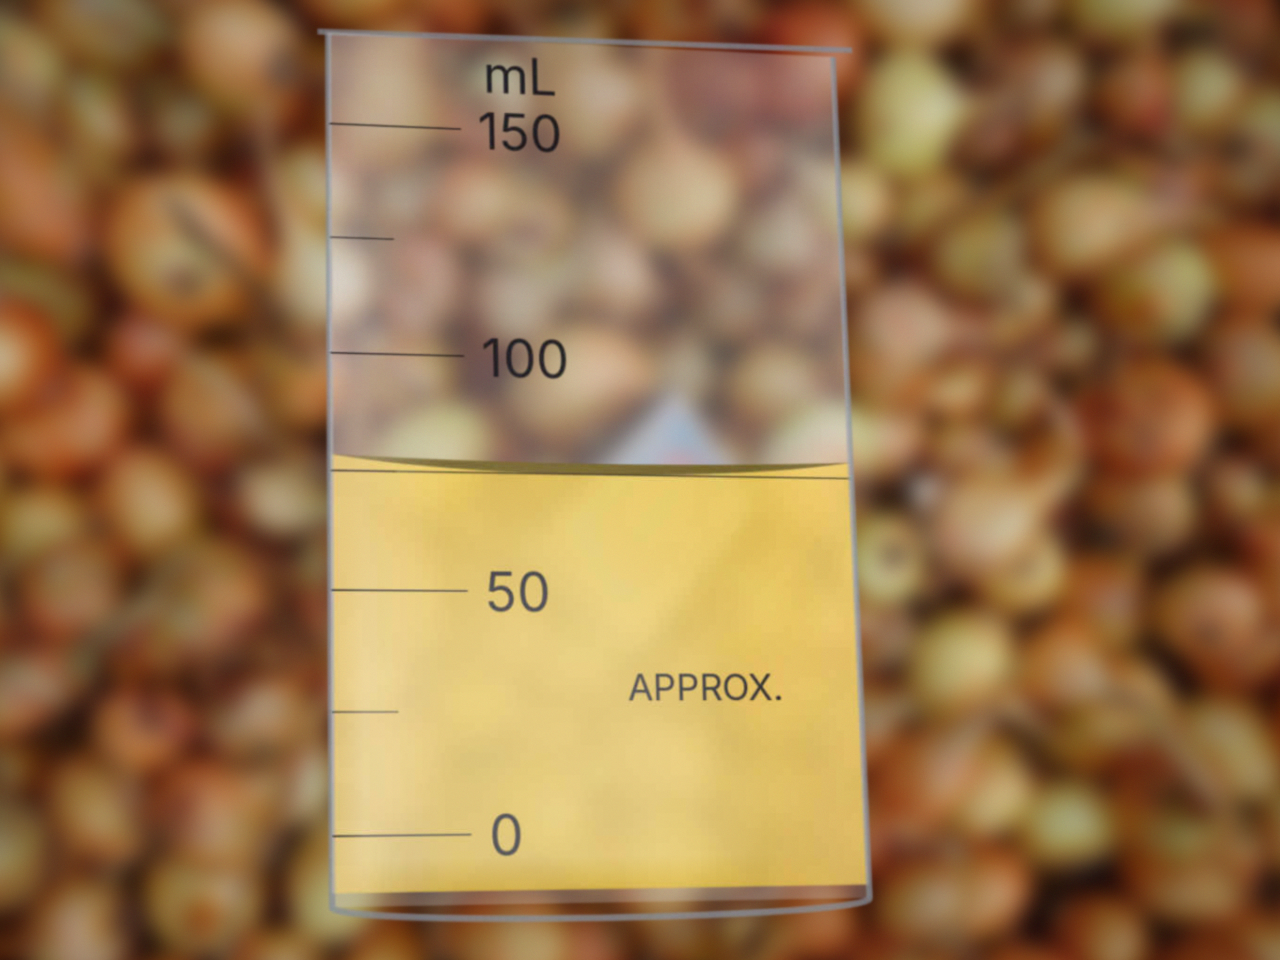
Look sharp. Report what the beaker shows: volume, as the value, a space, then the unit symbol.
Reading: 75 mL
